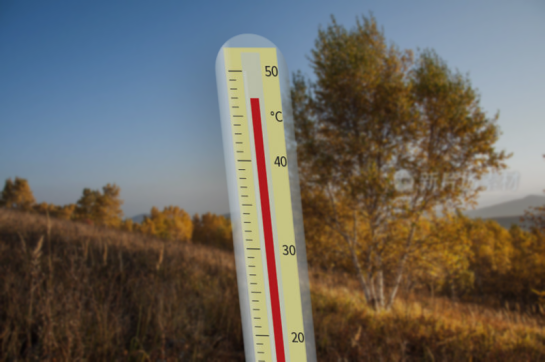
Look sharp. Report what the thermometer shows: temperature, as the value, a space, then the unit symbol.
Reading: 47 °C
